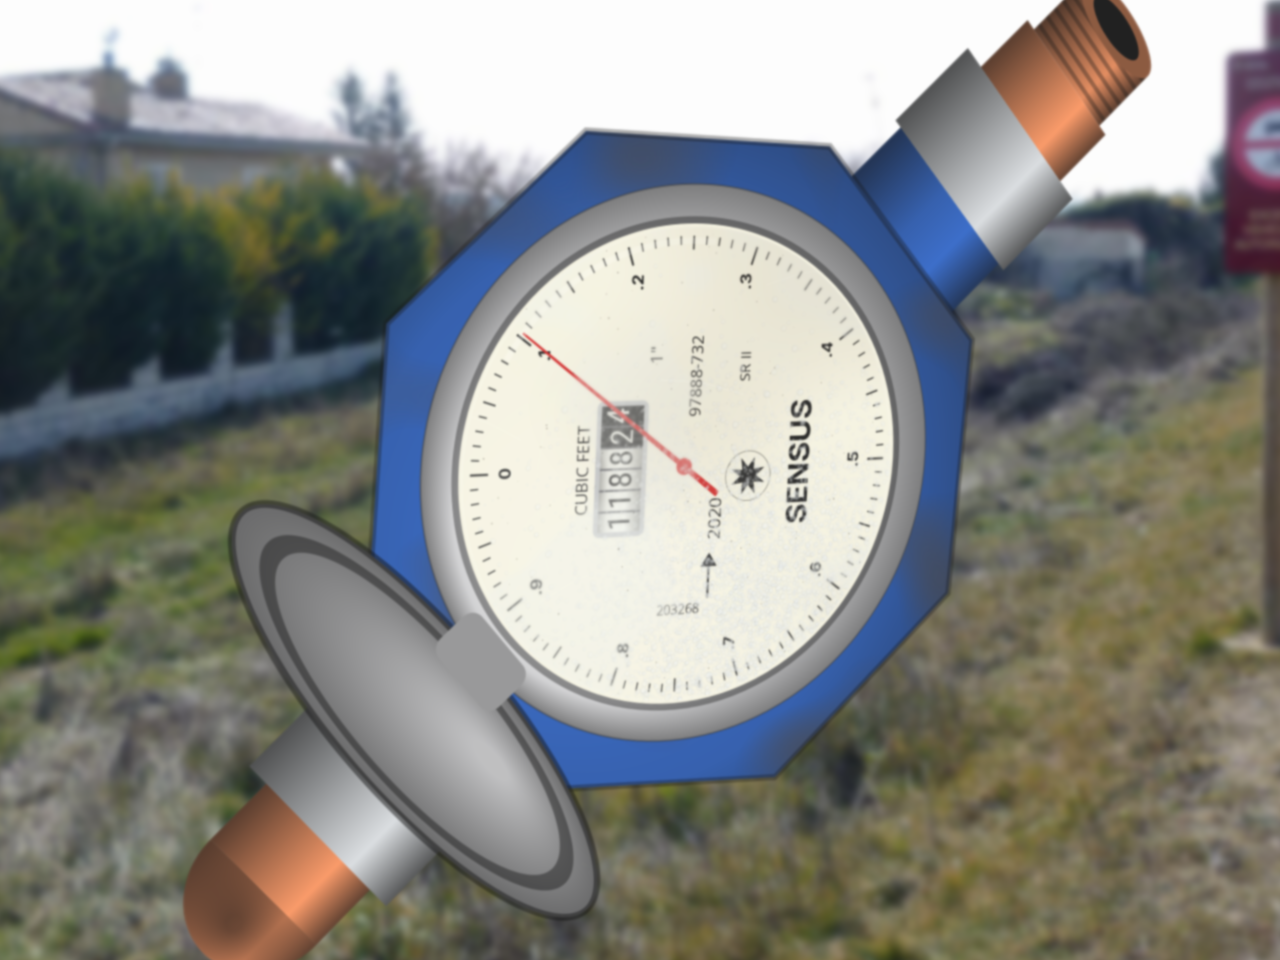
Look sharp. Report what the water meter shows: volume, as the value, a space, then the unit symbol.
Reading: 118824.10 ft³
